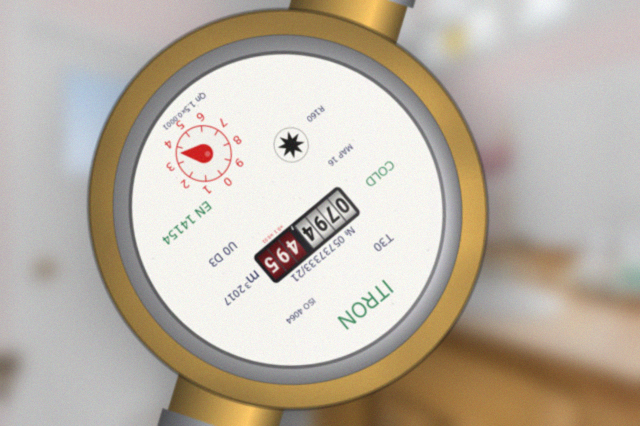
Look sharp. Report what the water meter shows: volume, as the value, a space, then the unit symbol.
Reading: 794.4953 m³
